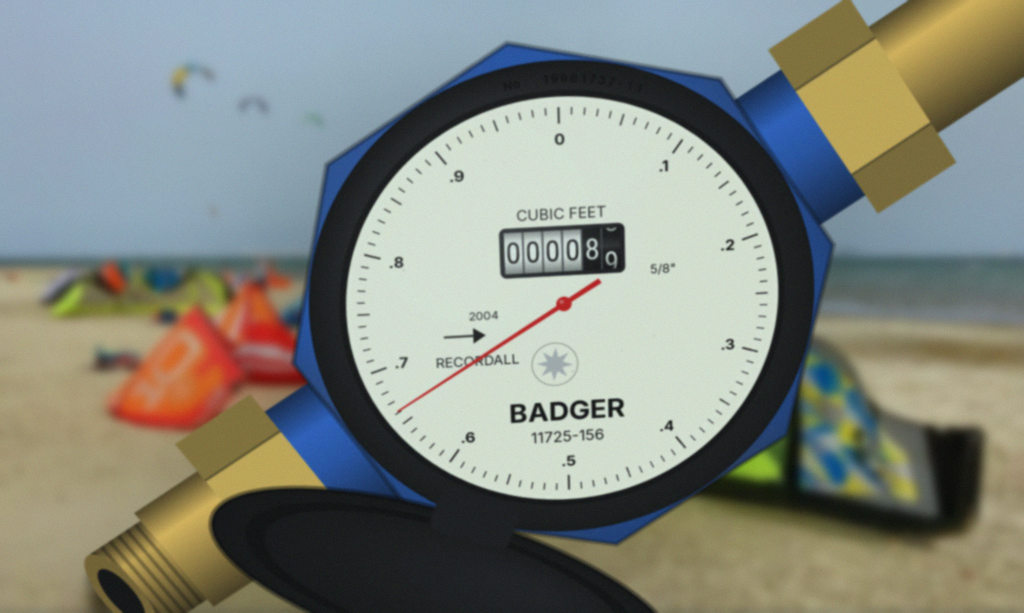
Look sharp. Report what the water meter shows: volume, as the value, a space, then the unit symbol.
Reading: 88.66 ft³
